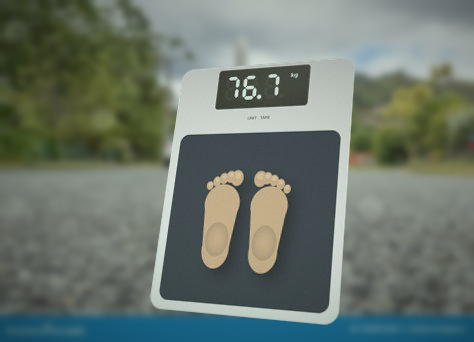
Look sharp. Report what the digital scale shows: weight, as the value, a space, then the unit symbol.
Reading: 76.7 kg
